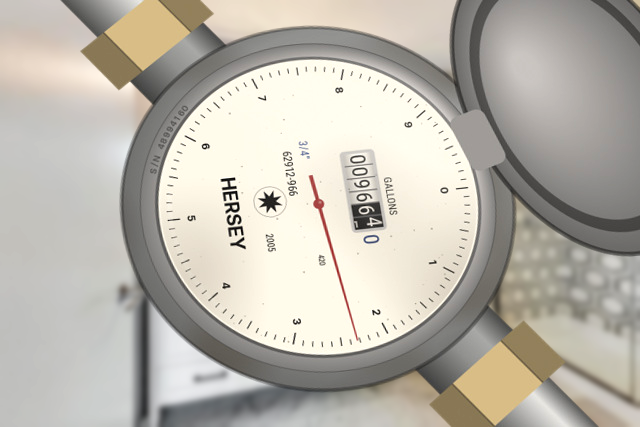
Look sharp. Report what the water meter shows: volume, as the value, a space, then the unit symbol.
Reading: 96642.3 gal
